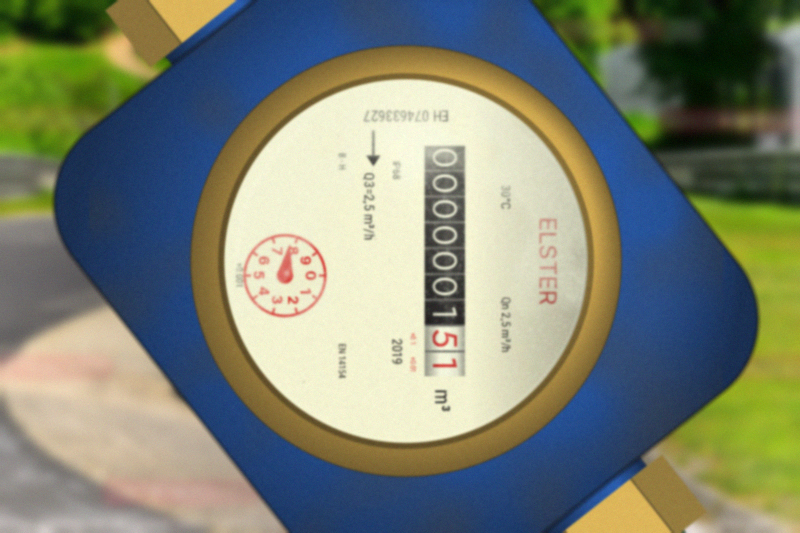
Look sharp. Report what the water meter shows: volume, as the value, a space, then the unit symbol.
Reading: 1.517 m³
